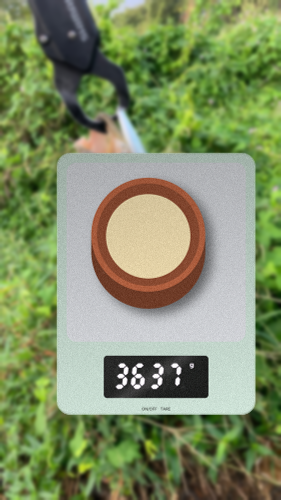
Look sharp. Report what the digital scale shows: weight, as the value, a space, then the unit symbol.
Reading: 3637 g
